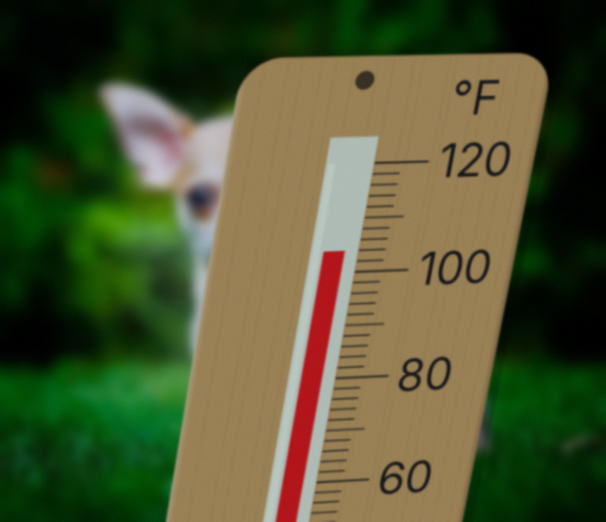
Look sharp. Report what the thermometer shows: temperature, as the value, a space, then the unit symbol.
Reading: 104 °F
